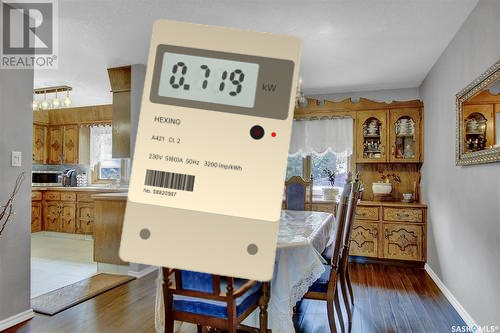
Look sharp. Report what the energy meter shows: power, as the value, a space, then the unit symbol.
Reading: 0.719 kW
